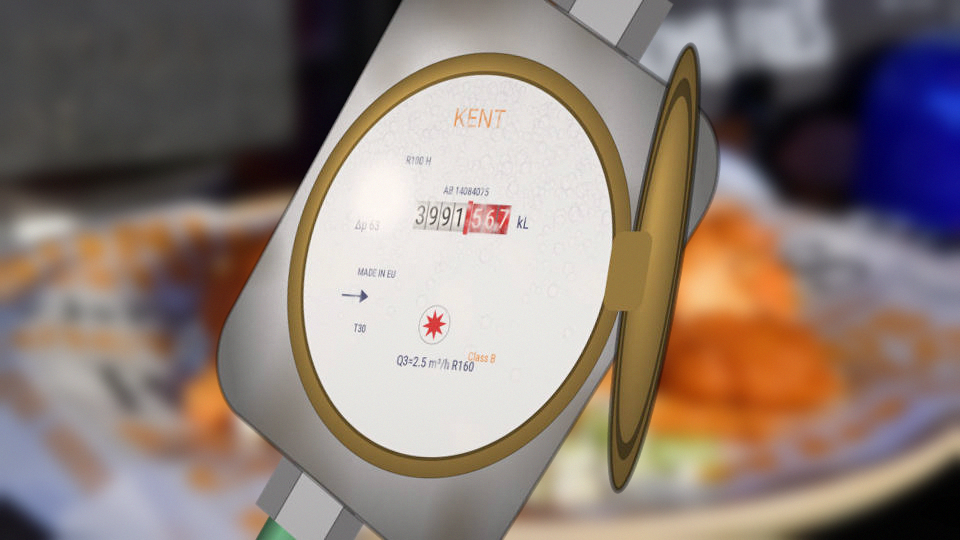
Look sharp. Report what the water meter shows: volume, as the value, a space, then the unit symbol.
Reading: 3991.567 kL
